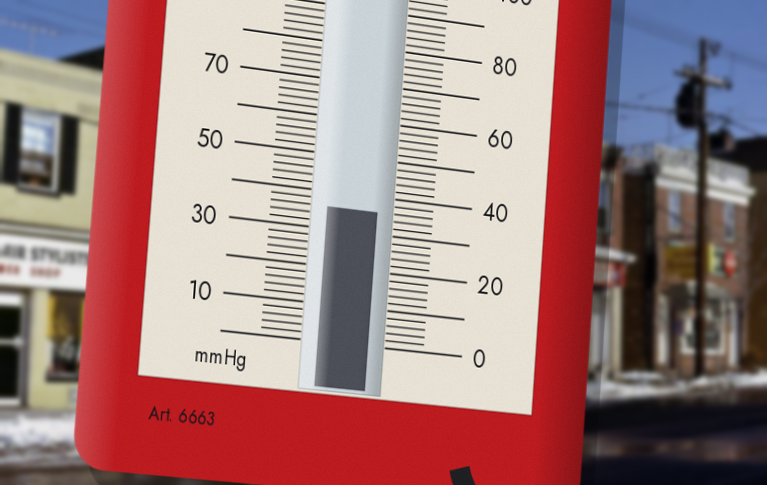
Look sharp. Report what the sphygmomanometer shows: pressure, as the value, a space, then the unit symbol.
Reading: 36 mmHg
